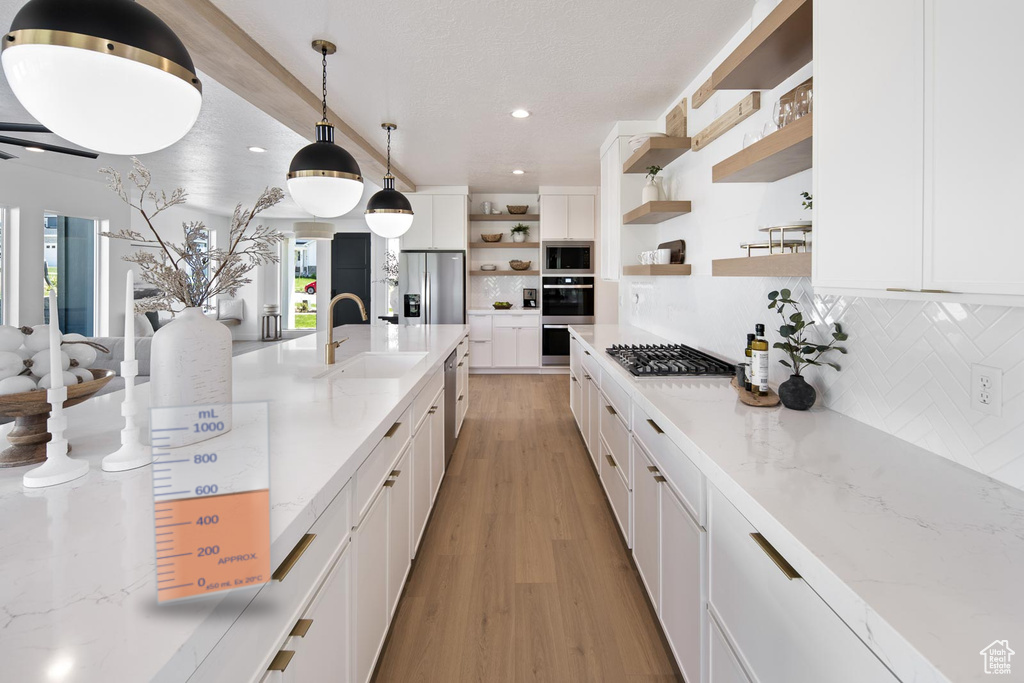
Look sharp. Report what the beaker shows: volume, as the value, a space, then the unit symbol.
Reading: 550 mL
